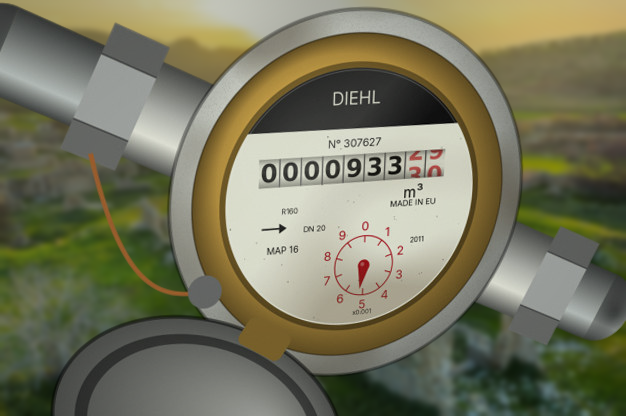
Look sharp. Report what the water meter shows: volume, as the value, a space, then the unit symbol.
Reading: 933.295 m³
